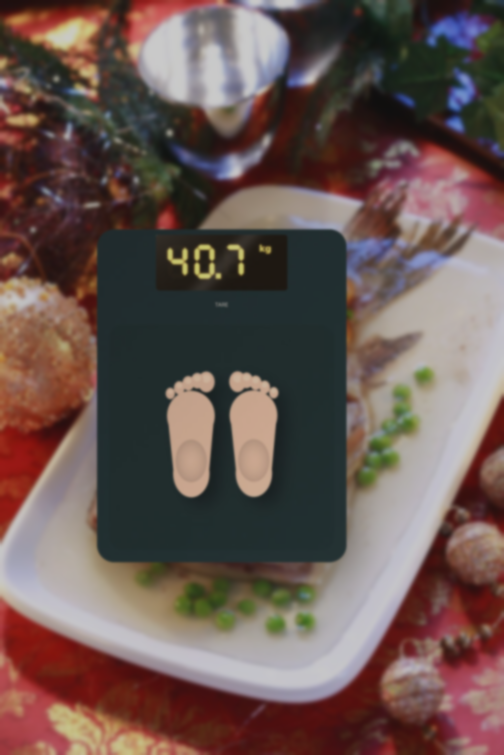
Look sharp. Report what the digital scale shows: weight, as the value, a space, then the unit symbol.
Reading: 40.7 kg
